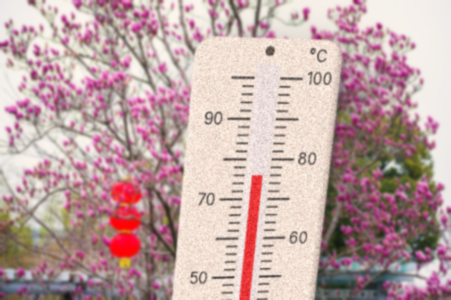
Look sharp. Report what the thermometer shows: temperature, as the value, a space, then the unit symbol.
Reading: 76 °C
